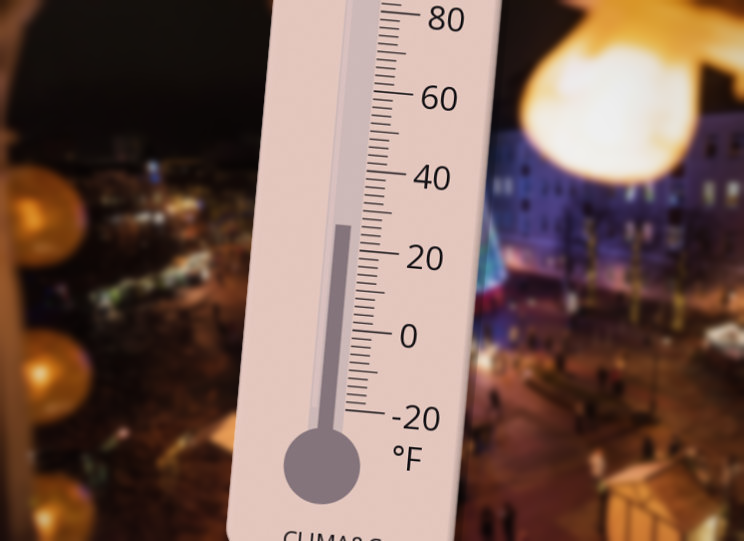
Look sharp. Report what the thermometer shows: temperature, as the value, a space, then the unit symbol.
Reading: 26 °F
